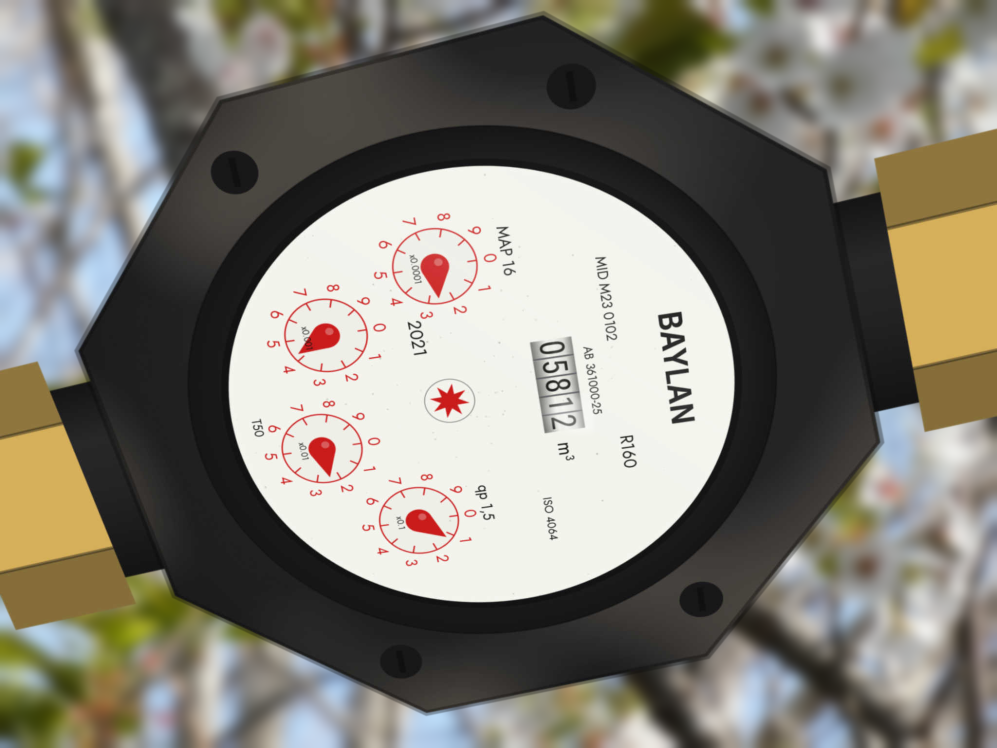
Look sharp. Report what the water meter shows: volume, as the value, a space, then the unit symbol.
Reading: 5812.1242 m³
